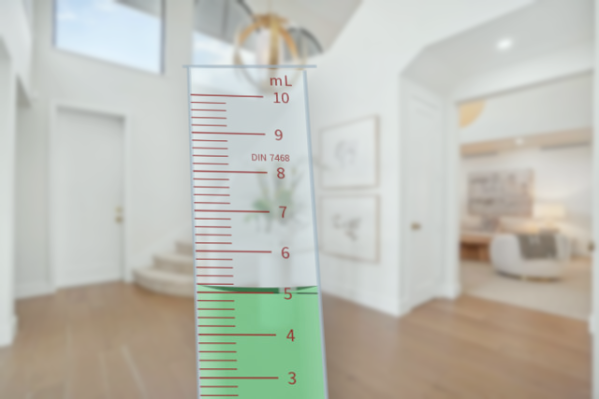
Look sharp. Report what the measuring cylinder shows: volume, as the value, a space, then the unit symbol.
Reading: 5 mL
